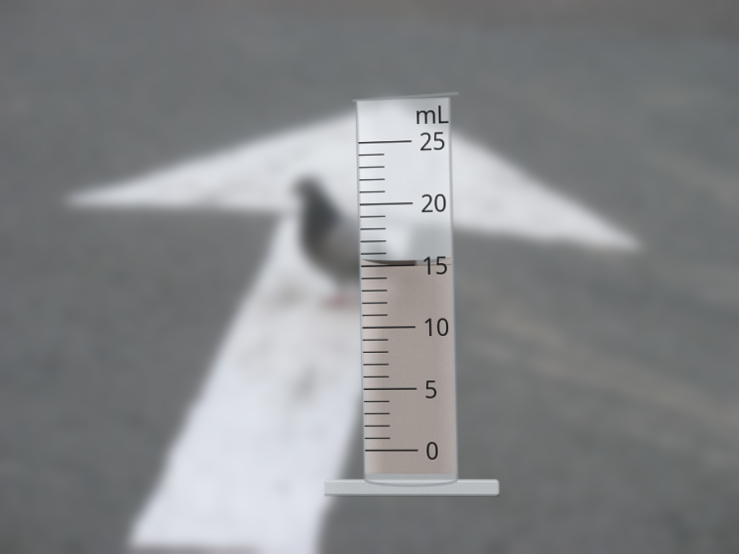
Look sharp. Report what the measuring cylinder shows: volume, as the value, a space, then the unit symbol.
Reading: 15 mL
